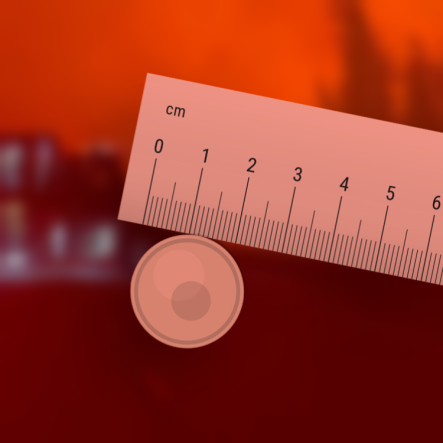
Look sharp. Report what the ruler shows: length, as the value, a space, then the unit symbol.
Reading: 2.4 cm
